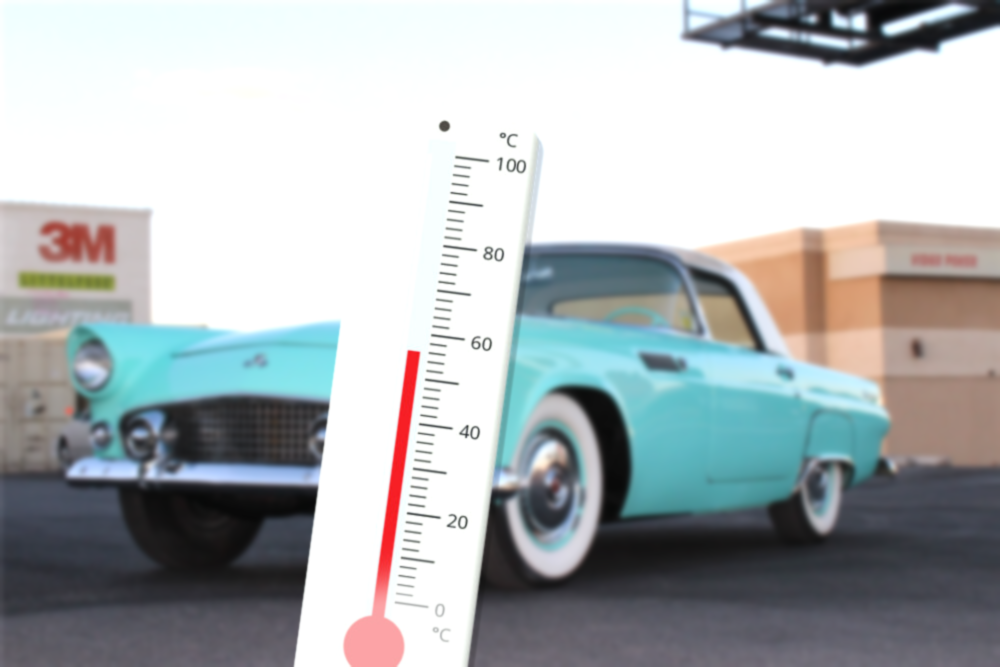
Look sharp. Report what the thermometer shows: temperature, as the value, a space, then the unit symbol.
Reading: 56 °C
